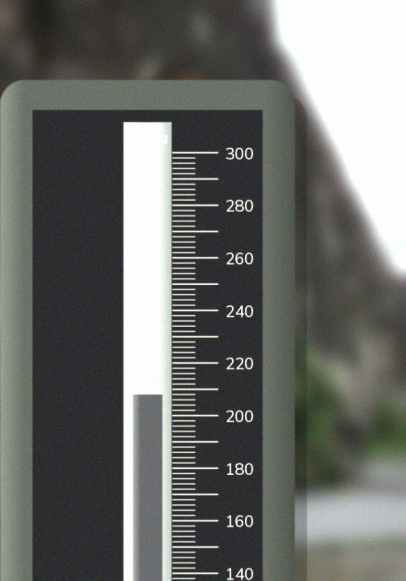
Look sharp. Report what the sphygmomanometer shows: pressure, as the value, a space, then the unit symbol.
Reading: 208 mmHg
